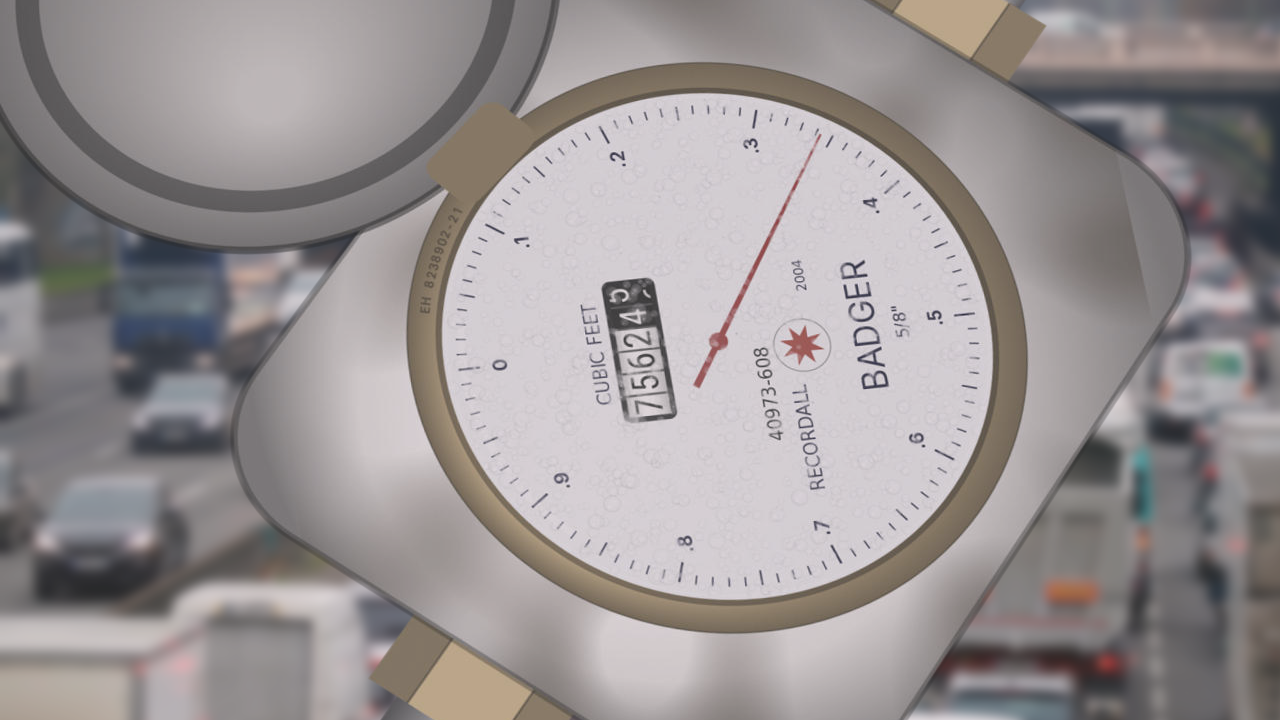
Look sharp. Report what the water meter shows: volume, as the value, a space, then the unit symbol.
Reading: 756245.34 ft³
